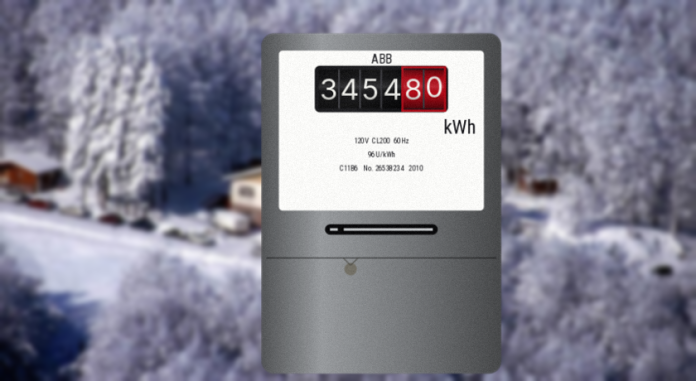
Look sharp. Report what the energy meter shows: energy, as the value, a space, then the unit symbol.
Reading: 3454.80 kWh
